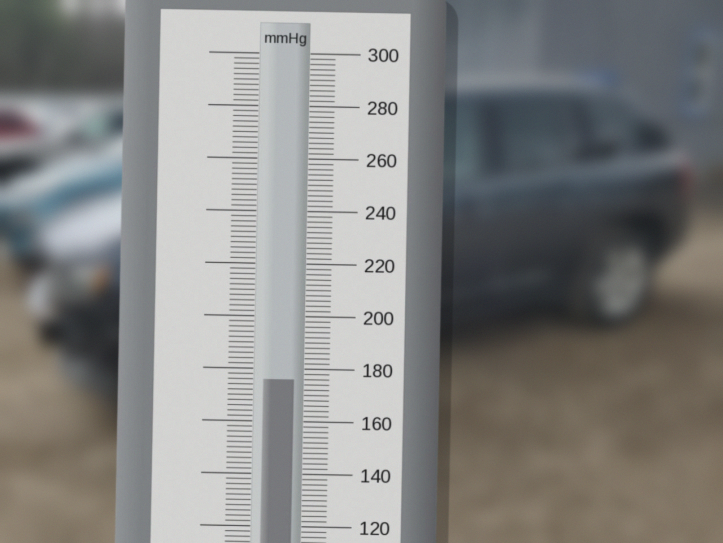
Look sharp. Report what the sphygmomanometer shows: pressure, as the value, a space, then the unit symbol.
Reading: 176 mmHg
